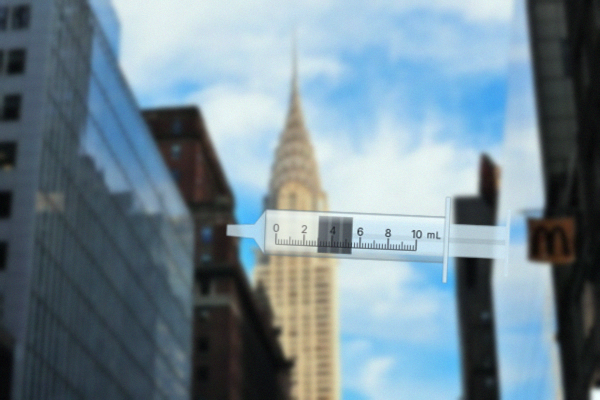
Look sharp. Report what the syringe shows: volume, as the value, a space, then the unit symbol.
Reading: 3 mL
